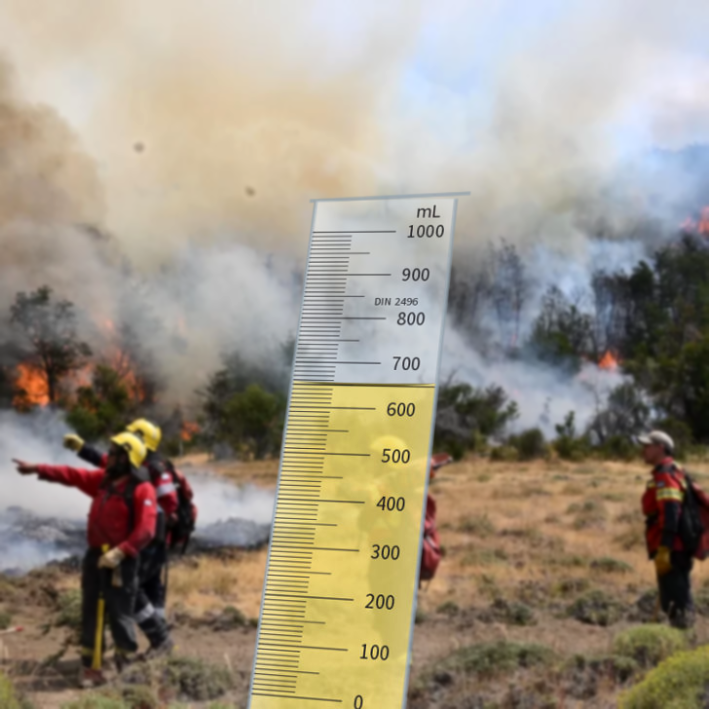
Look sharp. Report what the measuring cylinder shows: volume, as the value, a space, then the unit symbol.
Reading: 650 mL
